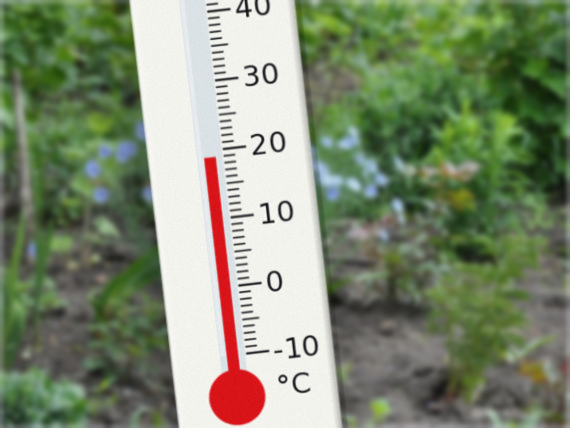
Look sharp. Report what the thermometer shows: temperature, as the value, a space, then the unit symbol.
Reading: 19 °C
